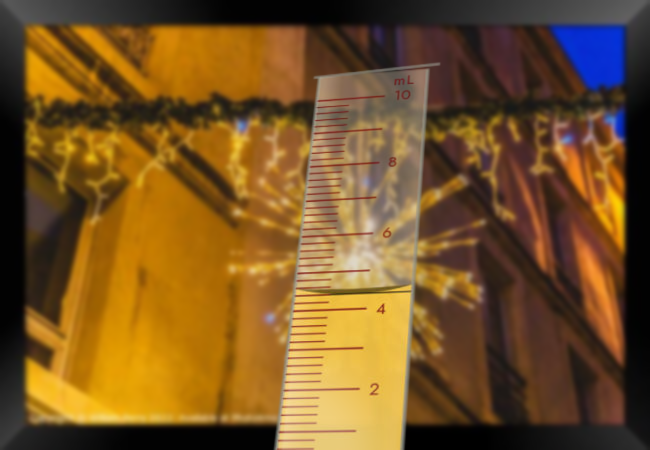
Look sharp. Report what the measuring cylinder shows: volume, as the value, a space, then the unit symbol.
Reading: 4.4 mL
